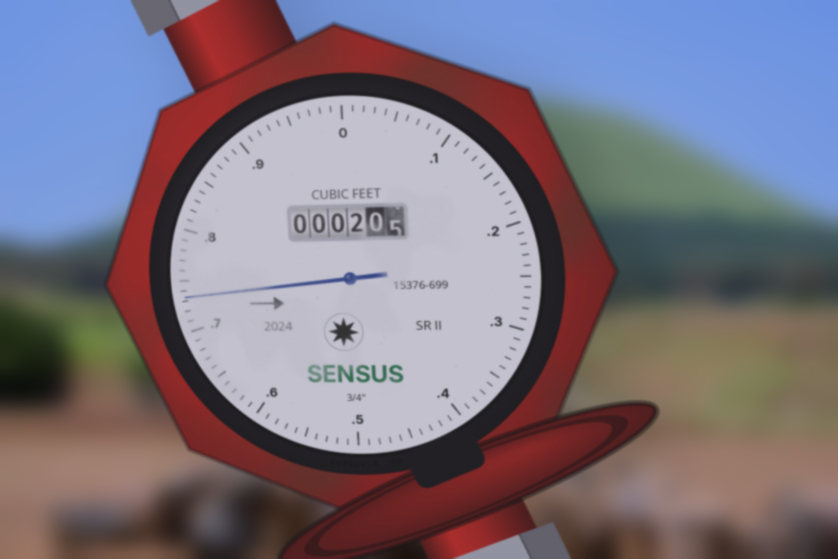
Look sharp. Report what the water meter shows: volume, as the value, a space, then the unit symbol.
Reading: 204.73 ft³
